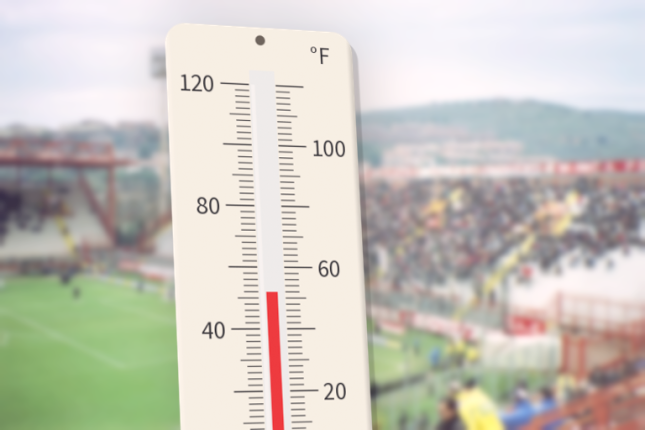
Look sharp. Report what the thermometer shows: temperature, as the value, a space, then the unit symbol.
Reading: 52 °F
